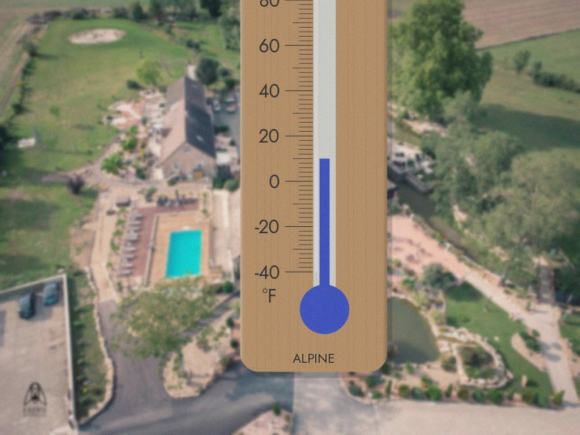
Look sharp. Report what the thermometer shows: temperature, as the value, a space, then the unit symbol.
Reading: 10 °F
